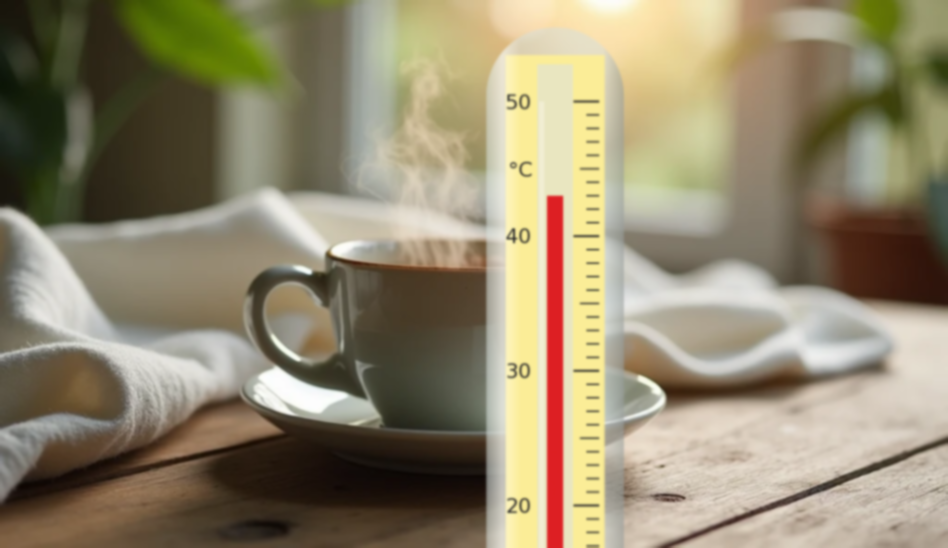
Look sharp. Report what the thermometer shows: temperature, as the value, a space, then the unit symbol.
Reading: 43 °C
